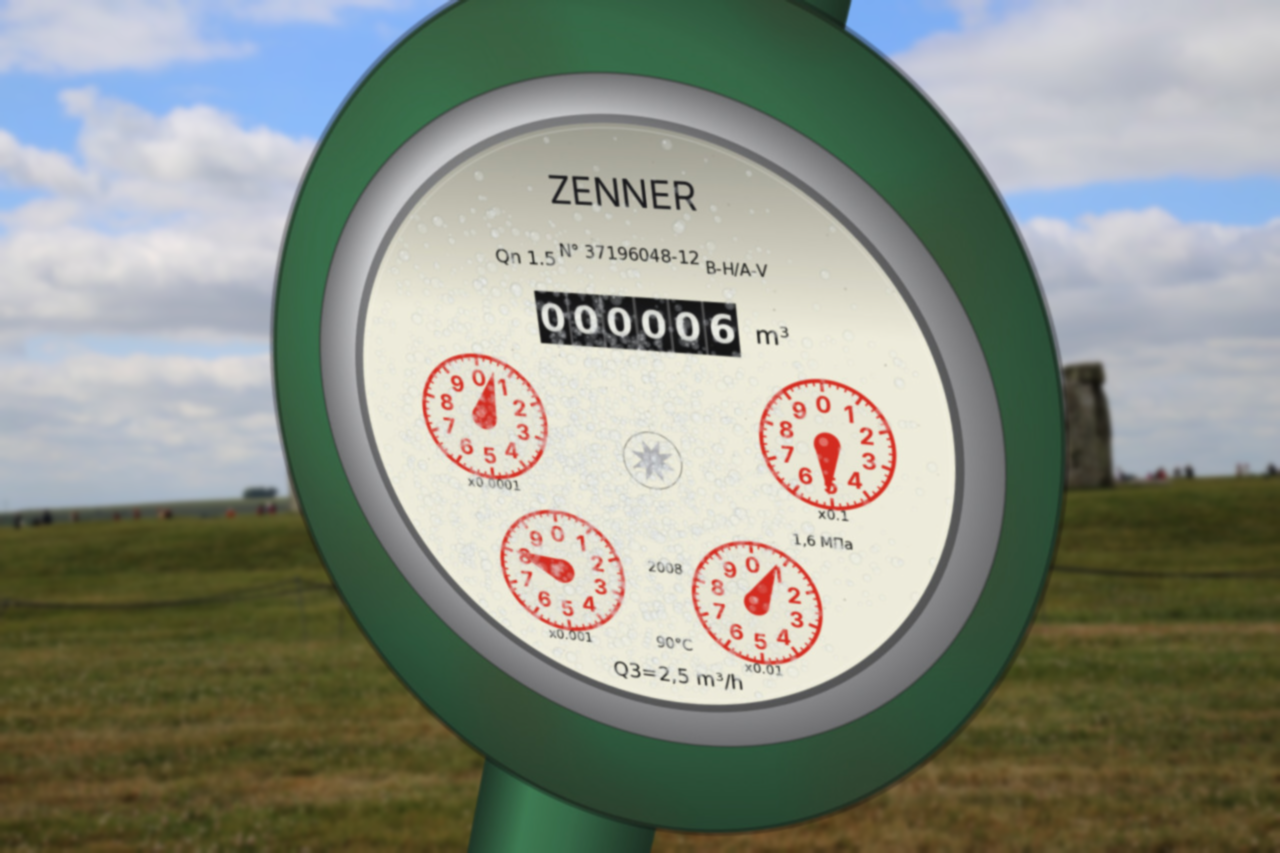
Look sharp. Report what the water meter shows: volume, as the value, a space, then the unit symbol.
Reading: 6.5080 m³
